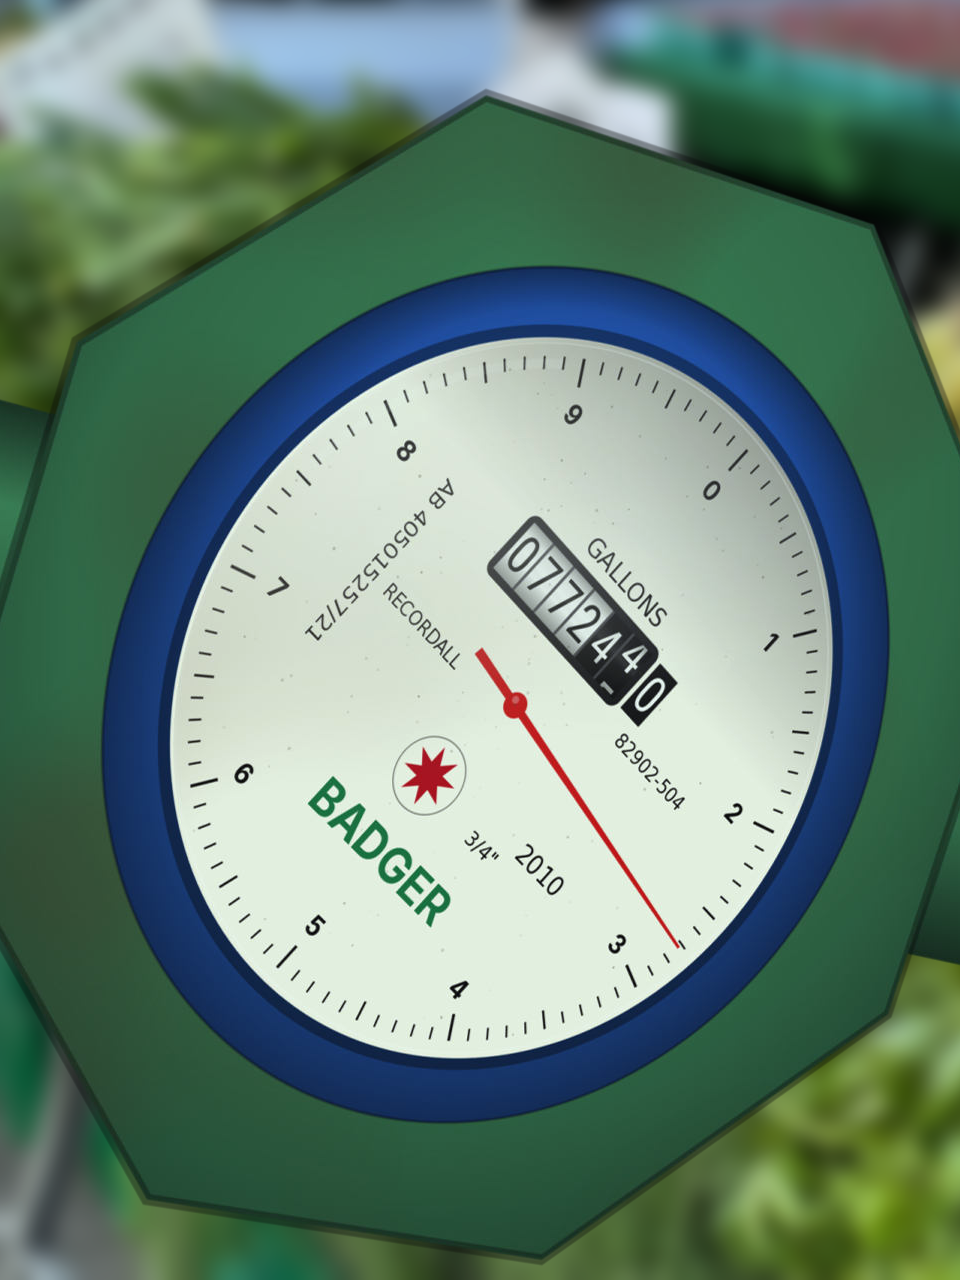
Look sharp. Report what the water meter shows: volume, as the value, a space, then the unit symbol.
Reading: 772442.7 gal
